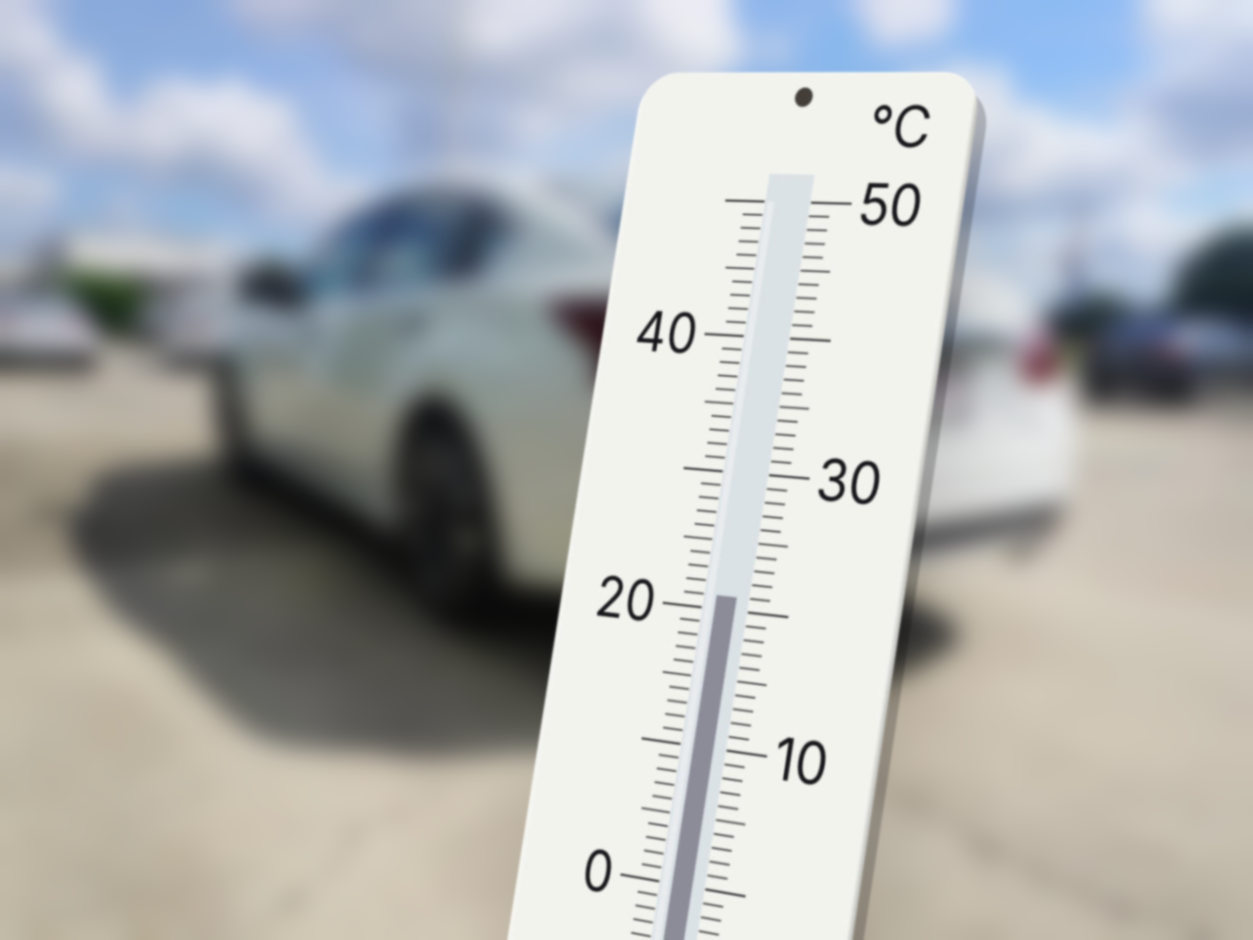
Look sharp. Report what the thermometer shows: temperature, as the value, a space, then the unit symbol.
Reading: 21 °C
